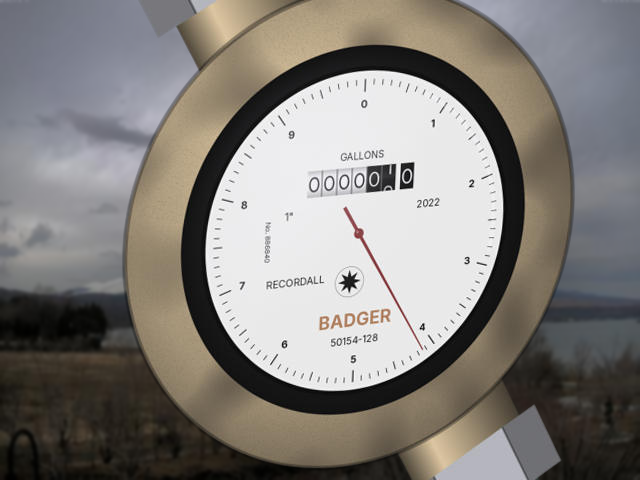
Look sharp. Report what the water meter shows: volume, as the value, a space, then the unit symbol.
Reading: 14.1 gal
